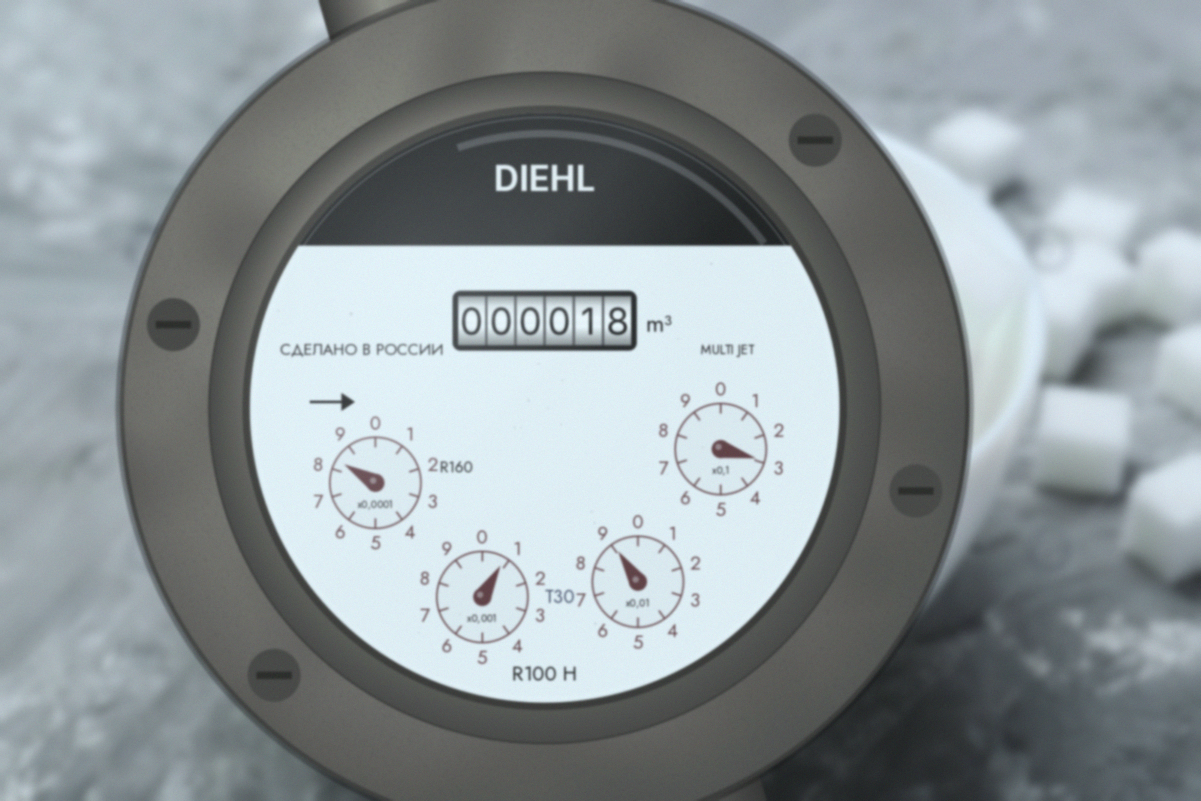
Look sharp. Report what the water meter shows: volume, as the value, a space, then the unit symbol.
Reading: 18.2908 m³
